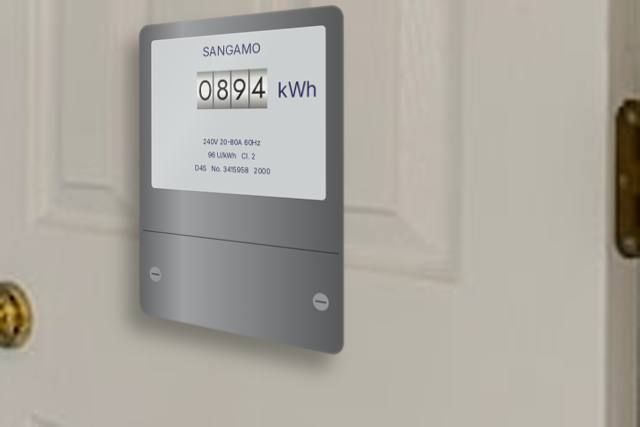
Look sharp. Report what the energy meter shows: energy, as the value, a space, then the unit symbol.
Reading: 894 kWh
